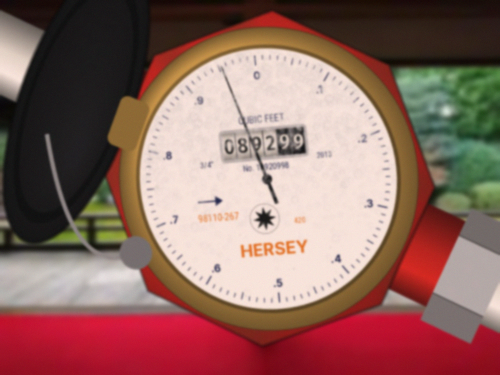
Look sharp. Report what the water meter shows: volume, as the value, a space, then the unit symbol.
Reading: 89298.95 ft³
